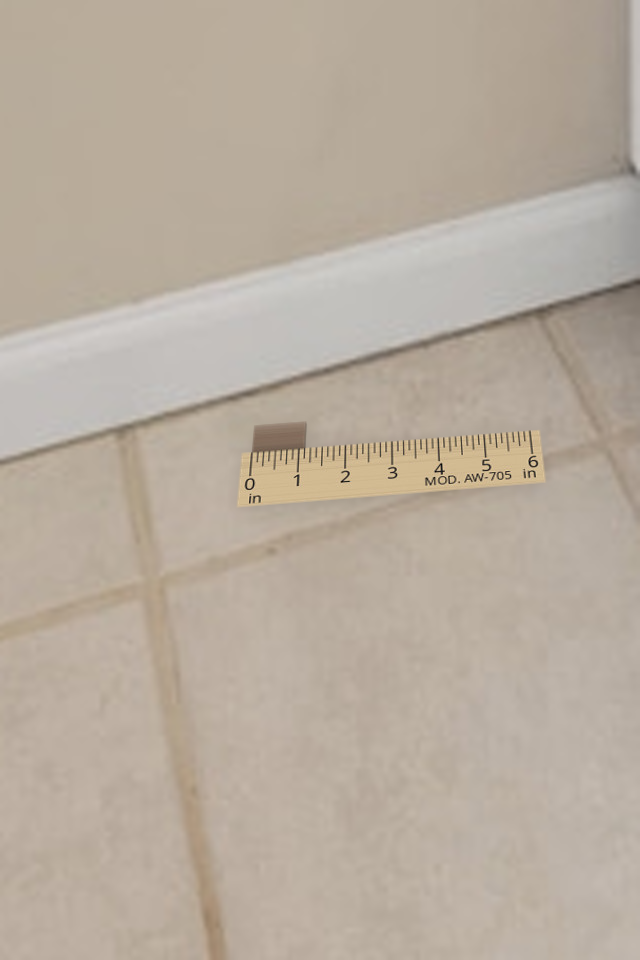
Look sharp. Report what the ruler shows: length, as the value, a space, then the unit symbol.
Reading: 1.125 in
